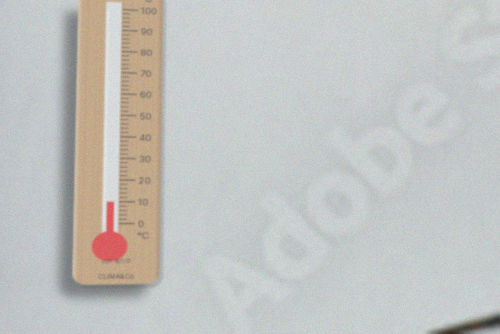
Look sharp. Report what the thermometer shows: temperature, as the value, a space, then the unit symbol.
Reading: 10 °C
